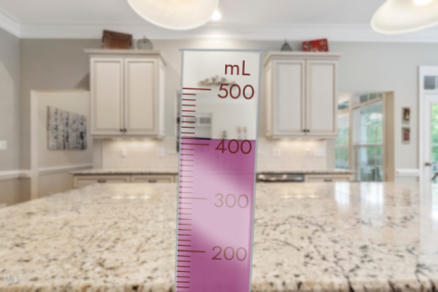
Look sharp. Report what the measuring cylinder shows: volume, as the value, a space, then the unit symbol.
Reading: 410 mL
